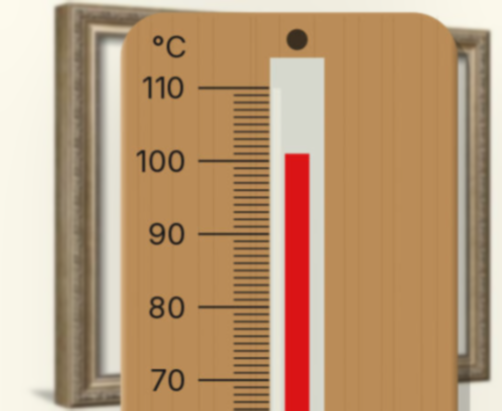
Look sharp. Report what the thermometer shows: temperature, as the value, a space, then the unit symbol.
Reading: 101 °C
